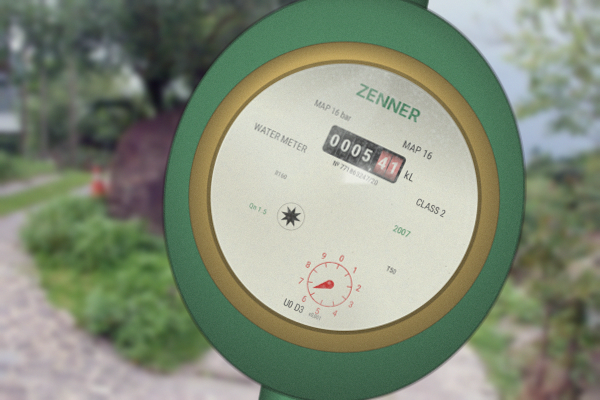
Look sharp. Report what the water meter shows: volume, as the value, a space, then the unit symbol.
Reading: 5.416 kL
